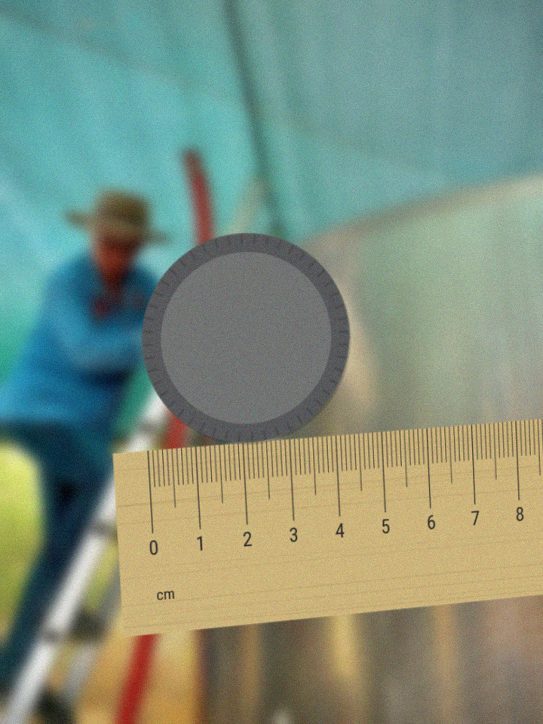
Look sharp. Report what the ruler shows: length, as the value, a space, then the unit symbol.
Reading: 4.4 cm
